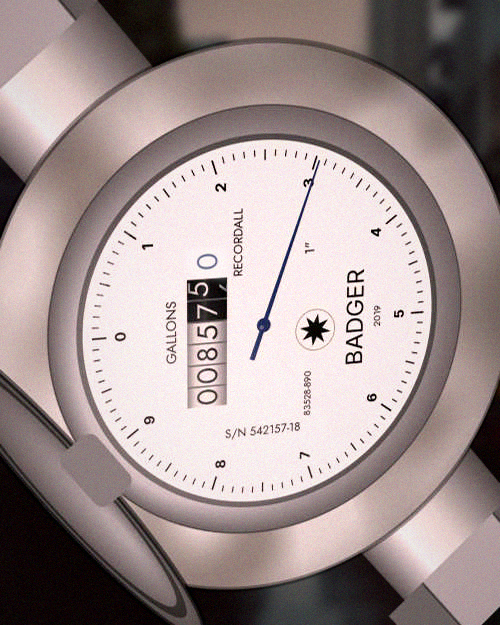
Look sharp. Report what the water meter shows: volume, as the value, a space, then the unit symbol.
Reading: 85753.0 gal
